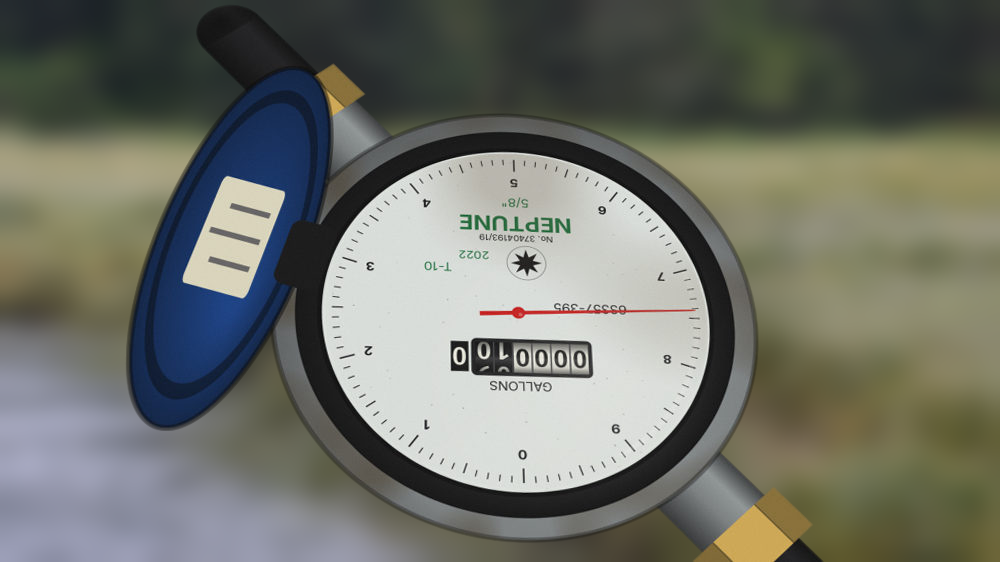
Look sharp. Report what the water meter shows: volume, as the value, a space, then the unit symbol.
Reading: 97.4 gal
